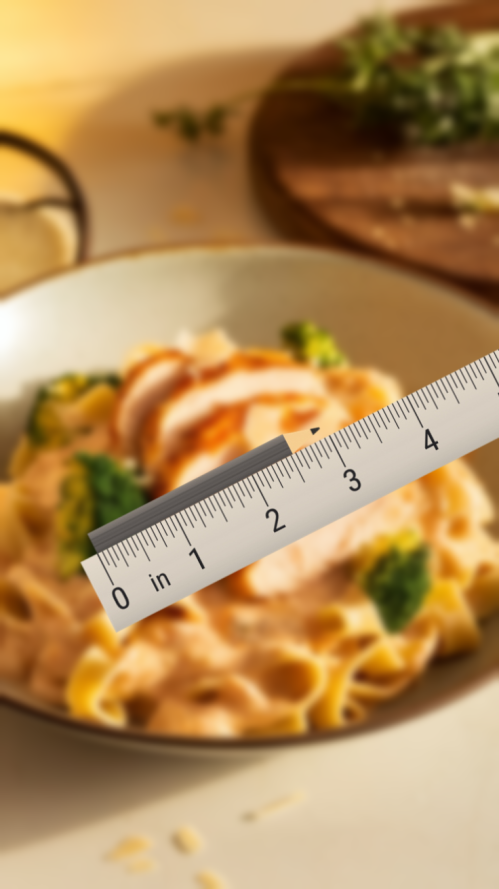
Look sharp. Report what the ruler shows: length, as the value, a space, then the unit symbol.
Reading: 2.9375 in
